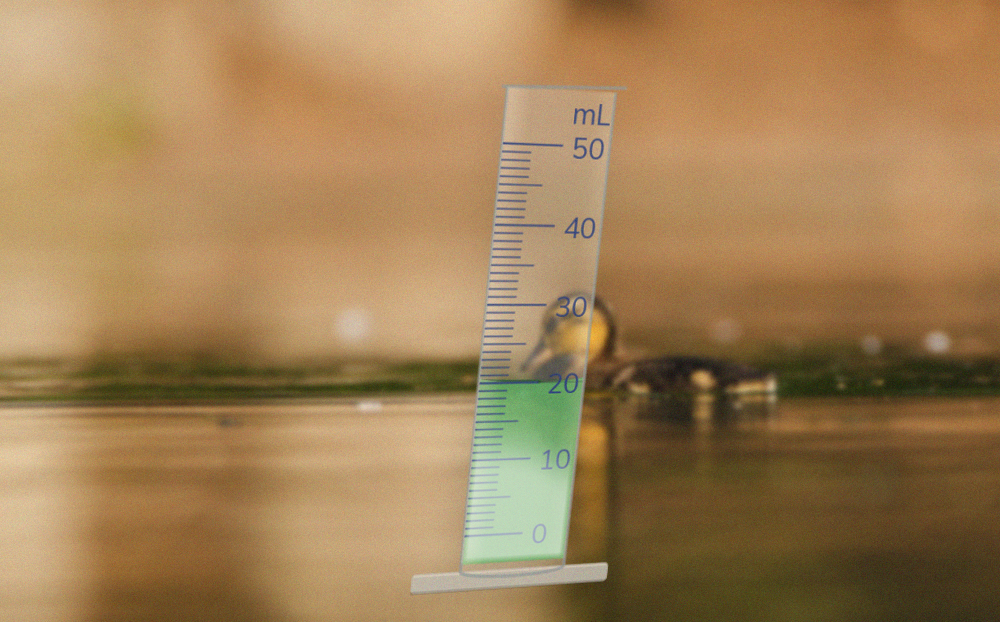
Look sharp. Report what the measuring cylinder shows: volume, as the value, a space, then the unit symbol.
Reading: 20 mL
